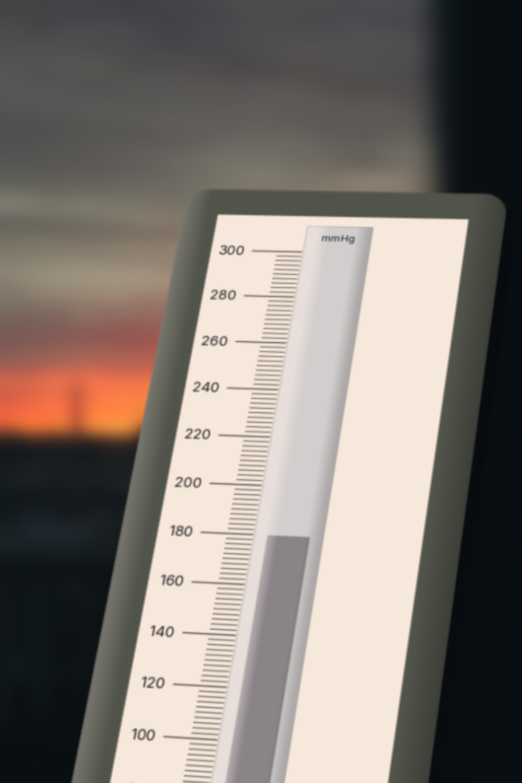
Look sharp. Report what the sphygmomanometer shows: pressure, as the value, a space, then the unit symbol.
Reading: 180 mmHg
